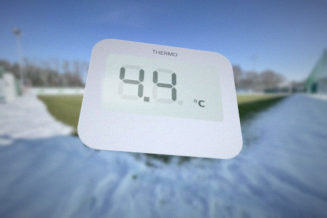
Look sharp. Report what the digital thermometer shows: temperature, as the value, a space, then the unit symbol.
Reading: 4.4 °C
